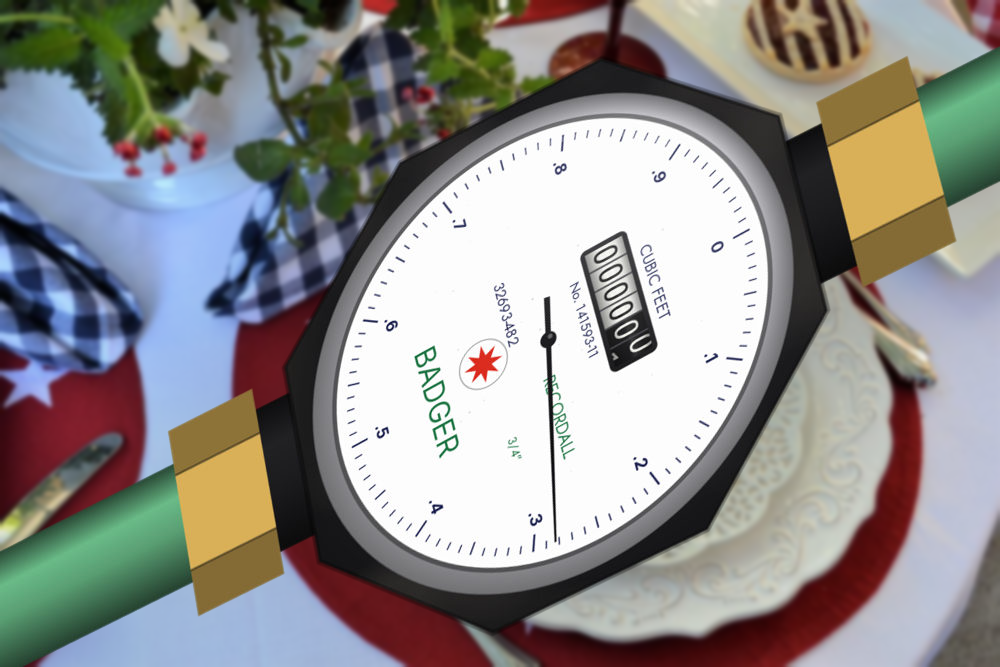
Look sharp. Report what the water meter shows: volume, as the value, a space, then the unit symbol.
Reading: 0.28 ft³
